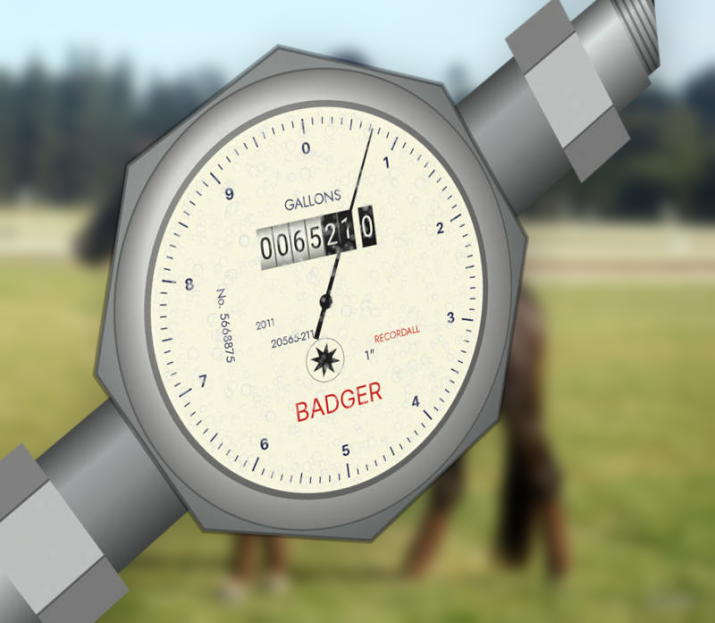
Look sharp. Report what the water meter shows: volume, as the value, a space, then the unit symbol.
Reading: 65210.7 gal
